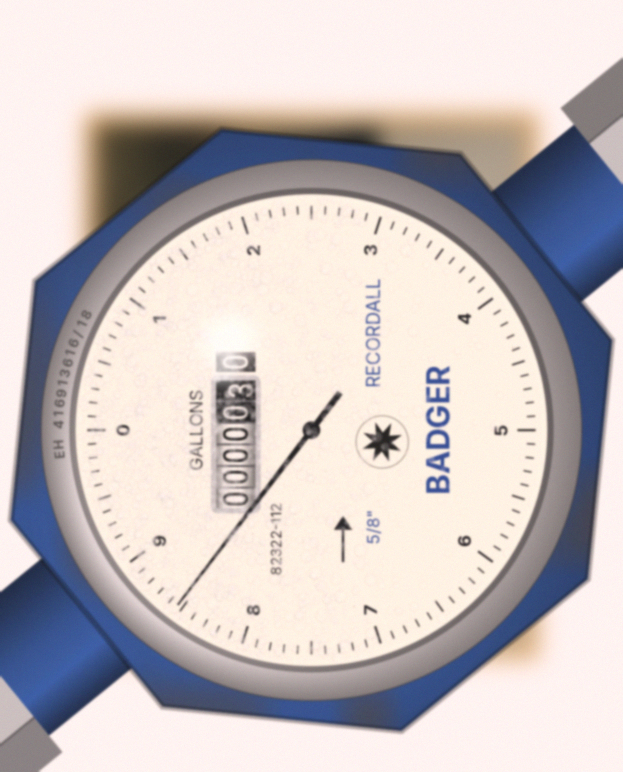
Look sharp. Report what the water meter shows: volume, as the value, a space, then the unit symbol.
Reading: 28.5 gal
